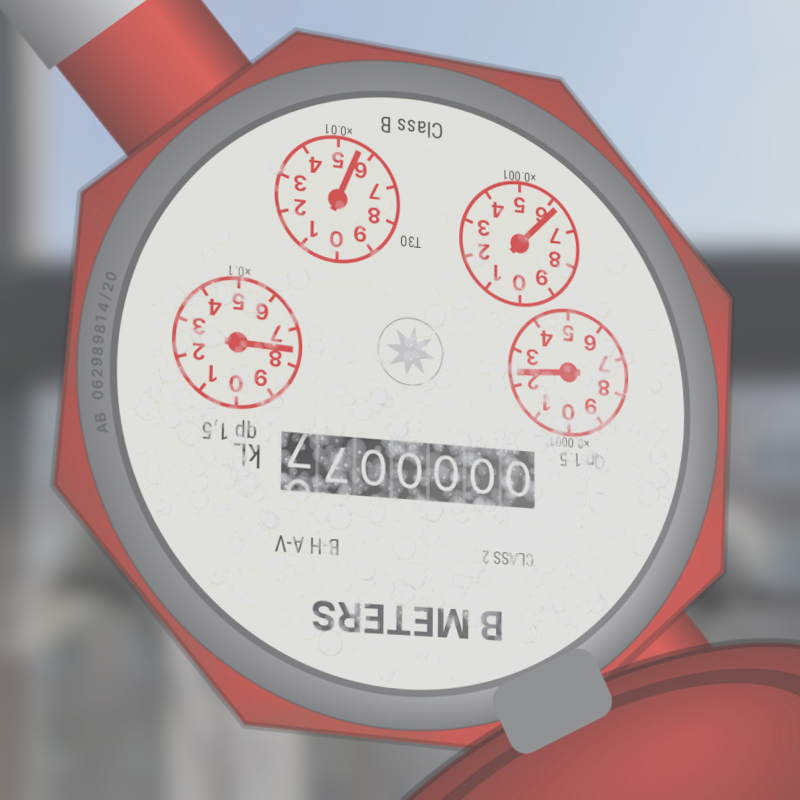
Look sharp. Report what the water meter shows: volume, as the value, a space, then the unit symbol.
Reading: 76.7562 kL
